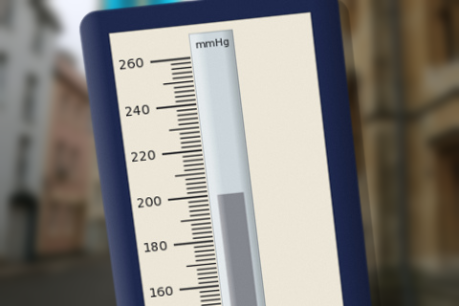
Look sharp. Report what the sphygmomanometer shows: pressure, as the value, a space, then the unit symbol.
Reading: 200 mmHg
